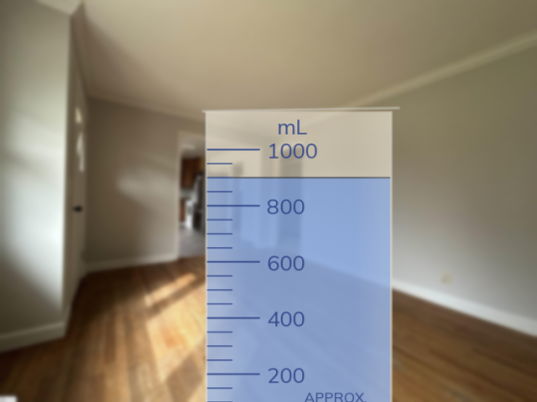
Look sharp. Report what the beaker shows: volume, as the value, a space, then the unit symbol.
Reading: 900 mL
